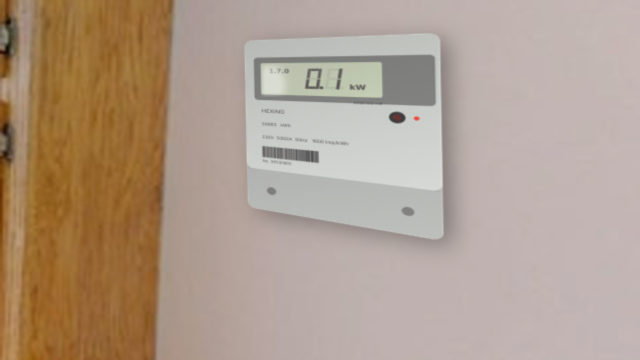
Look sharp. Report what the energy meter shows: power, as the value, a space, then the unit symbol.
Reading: 0.1 kW
